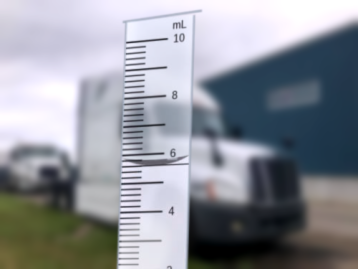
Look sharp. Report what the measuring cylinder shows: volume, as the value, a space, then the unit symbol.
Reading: 5.6 mL
